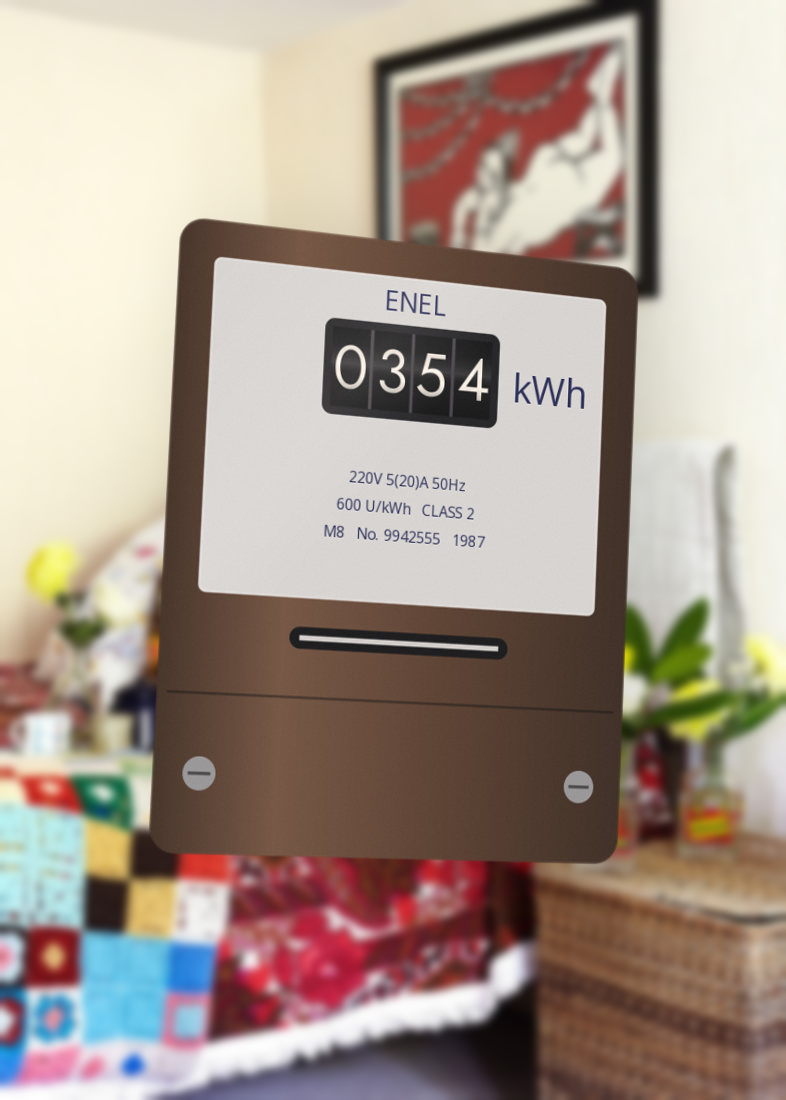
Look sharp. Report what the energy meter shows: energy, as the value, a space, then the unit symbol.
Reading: 354 kWh
